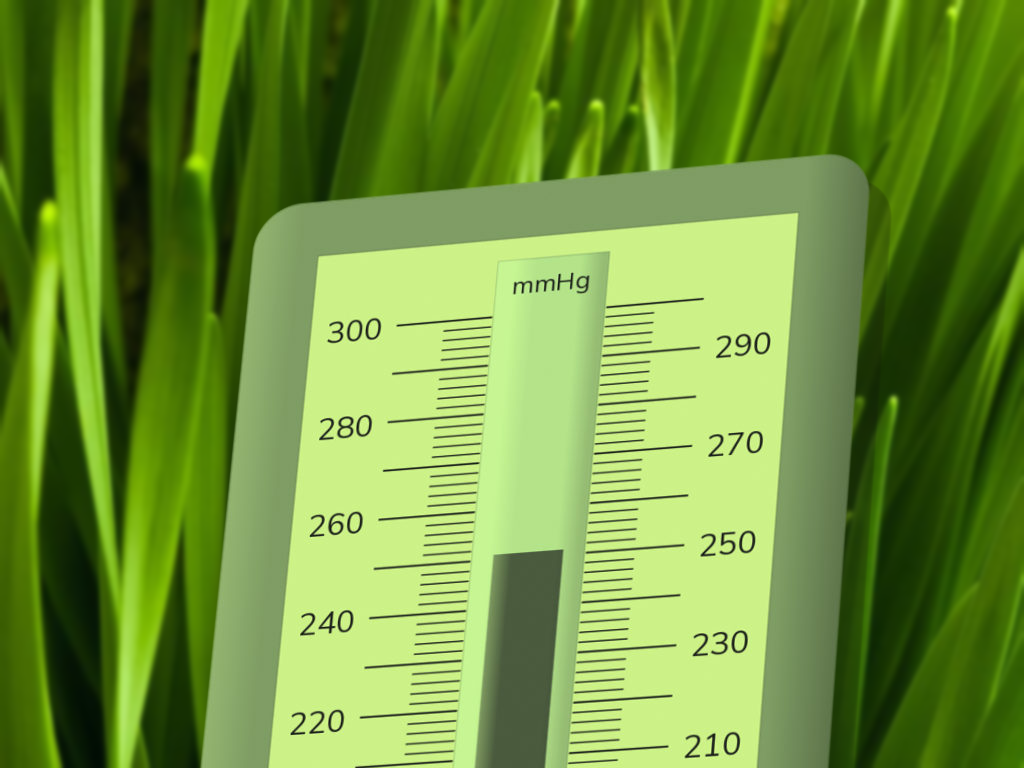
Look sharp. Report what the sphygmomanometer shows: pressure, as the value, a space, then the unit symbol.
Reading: 251 mmHg
